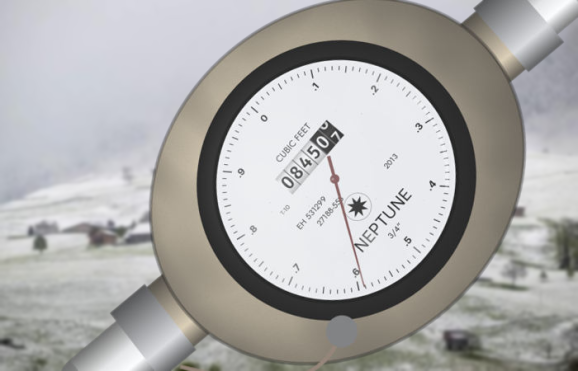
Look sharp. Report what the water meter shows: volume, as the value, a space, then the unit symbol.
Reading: 84506.59 ft³
